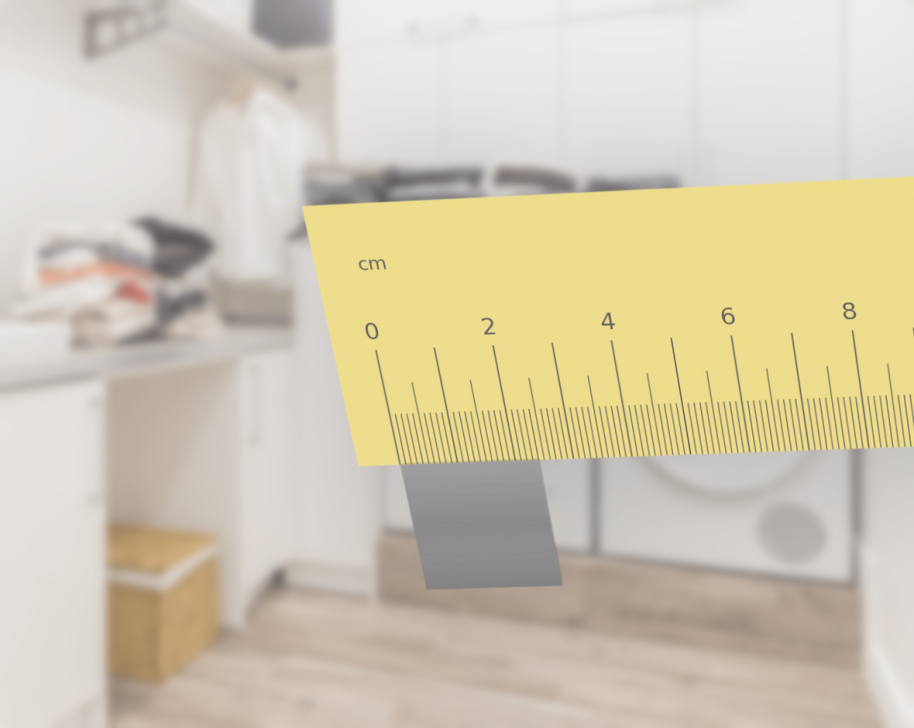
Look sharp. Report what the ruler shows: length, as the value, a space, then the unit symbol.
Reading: 2.4 cm
